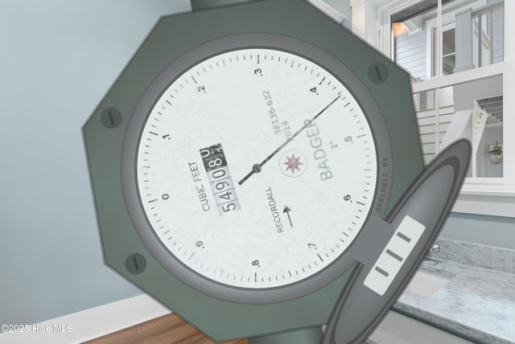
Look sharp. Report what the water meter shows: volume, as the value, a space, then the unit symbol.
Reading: 549080.43 ft³
